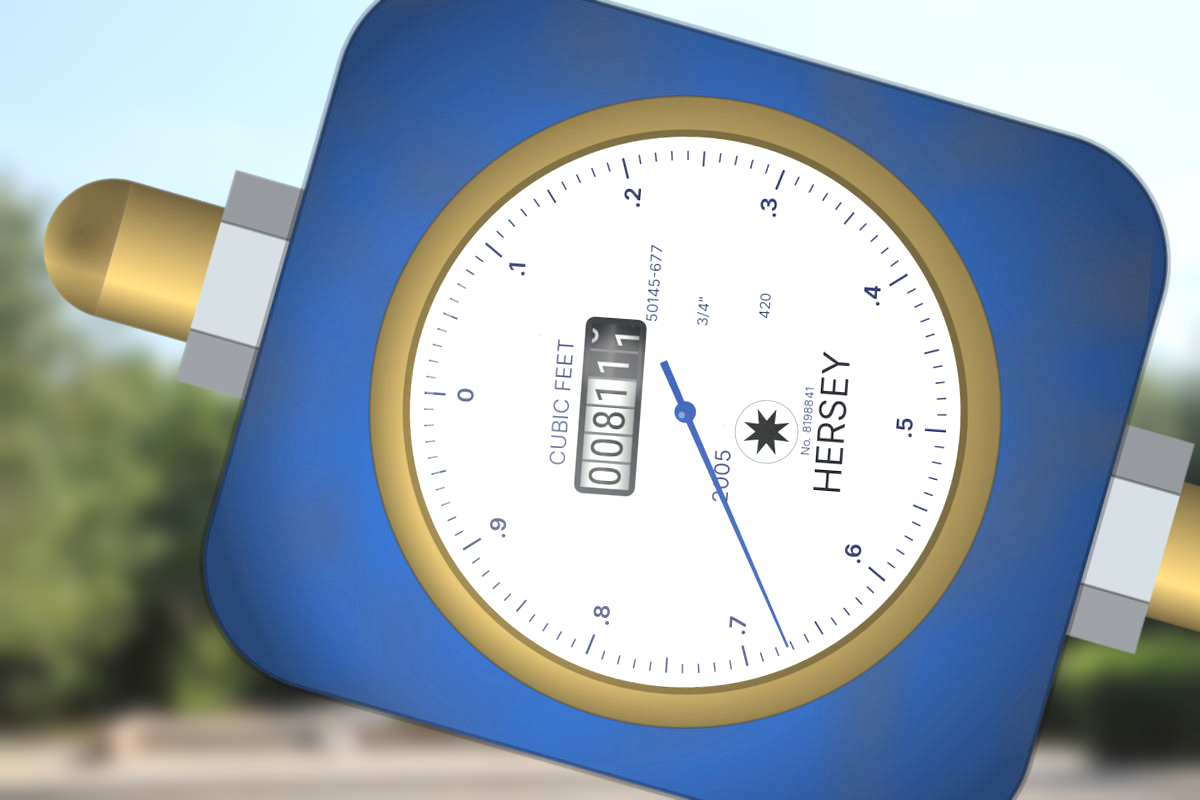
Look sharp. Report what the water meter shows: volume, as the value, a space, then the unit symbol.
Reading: 8110.67 ft³
